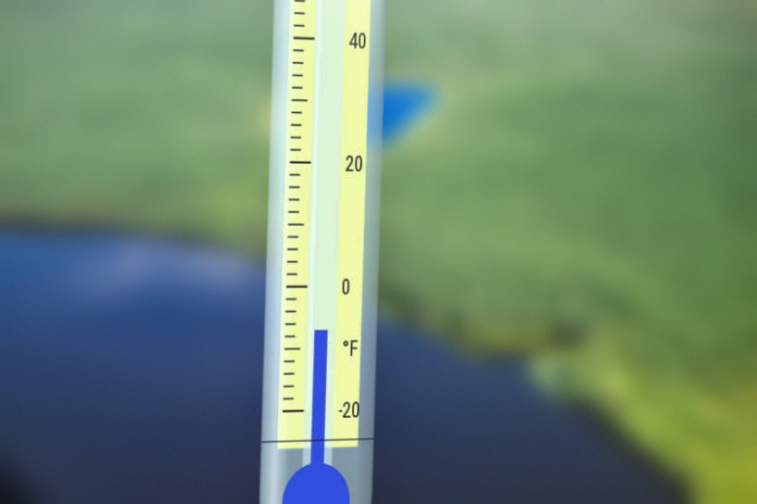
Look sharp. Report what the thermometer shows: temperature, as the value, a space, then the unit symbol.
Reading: -7 °F
